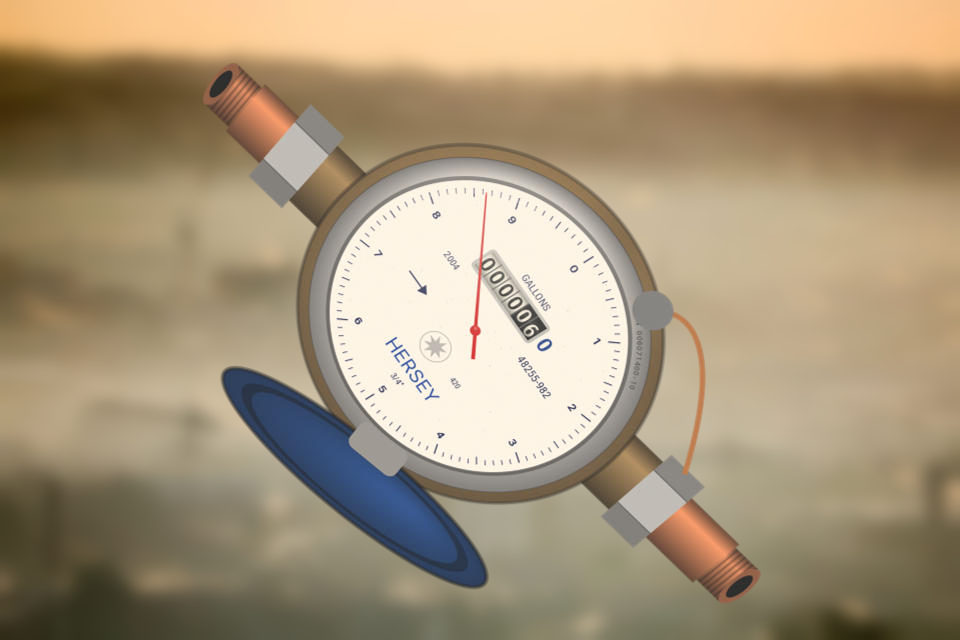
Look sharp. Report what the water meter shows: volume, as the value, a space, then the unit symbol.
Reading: 58.6 gal
